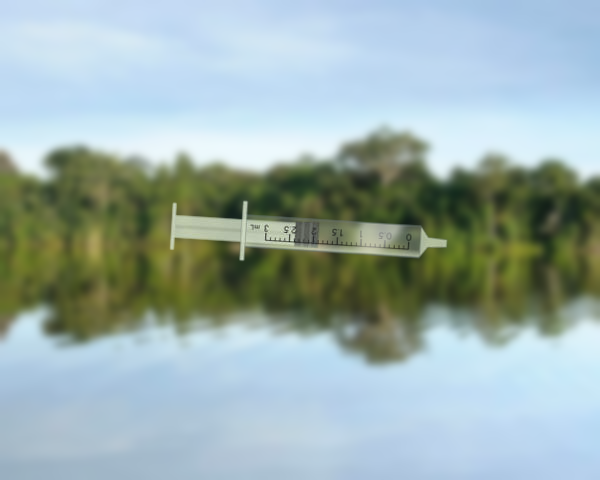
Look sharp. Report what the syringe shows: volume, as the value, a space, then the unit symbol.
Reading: 1.9 mL
